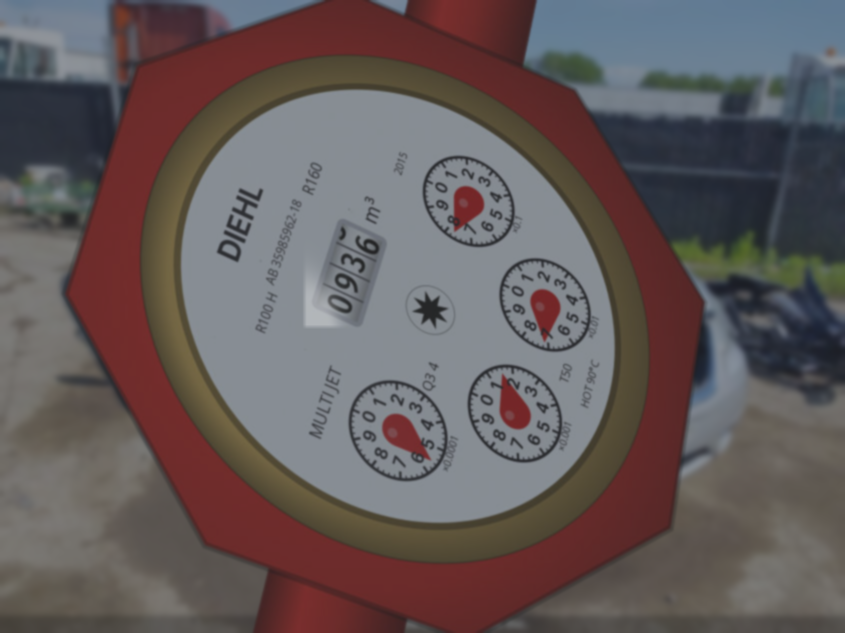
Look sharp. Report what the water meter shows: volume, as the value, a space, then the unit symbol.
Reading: 935.7715 m³
